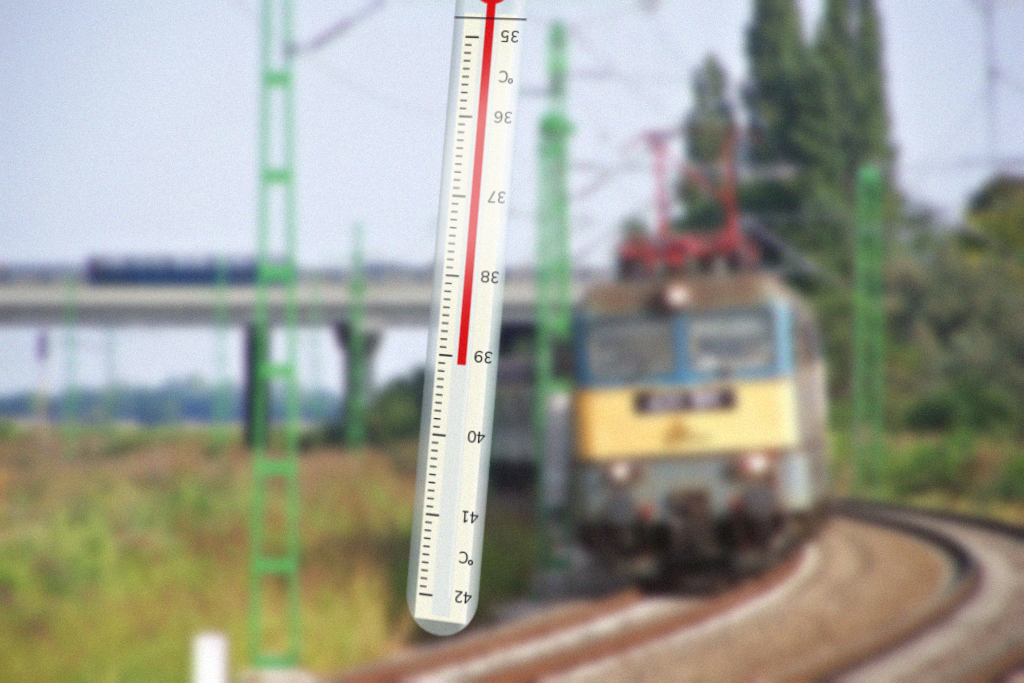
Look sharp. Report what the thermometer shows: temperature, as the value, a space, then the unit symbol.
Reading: 39.1 °C
